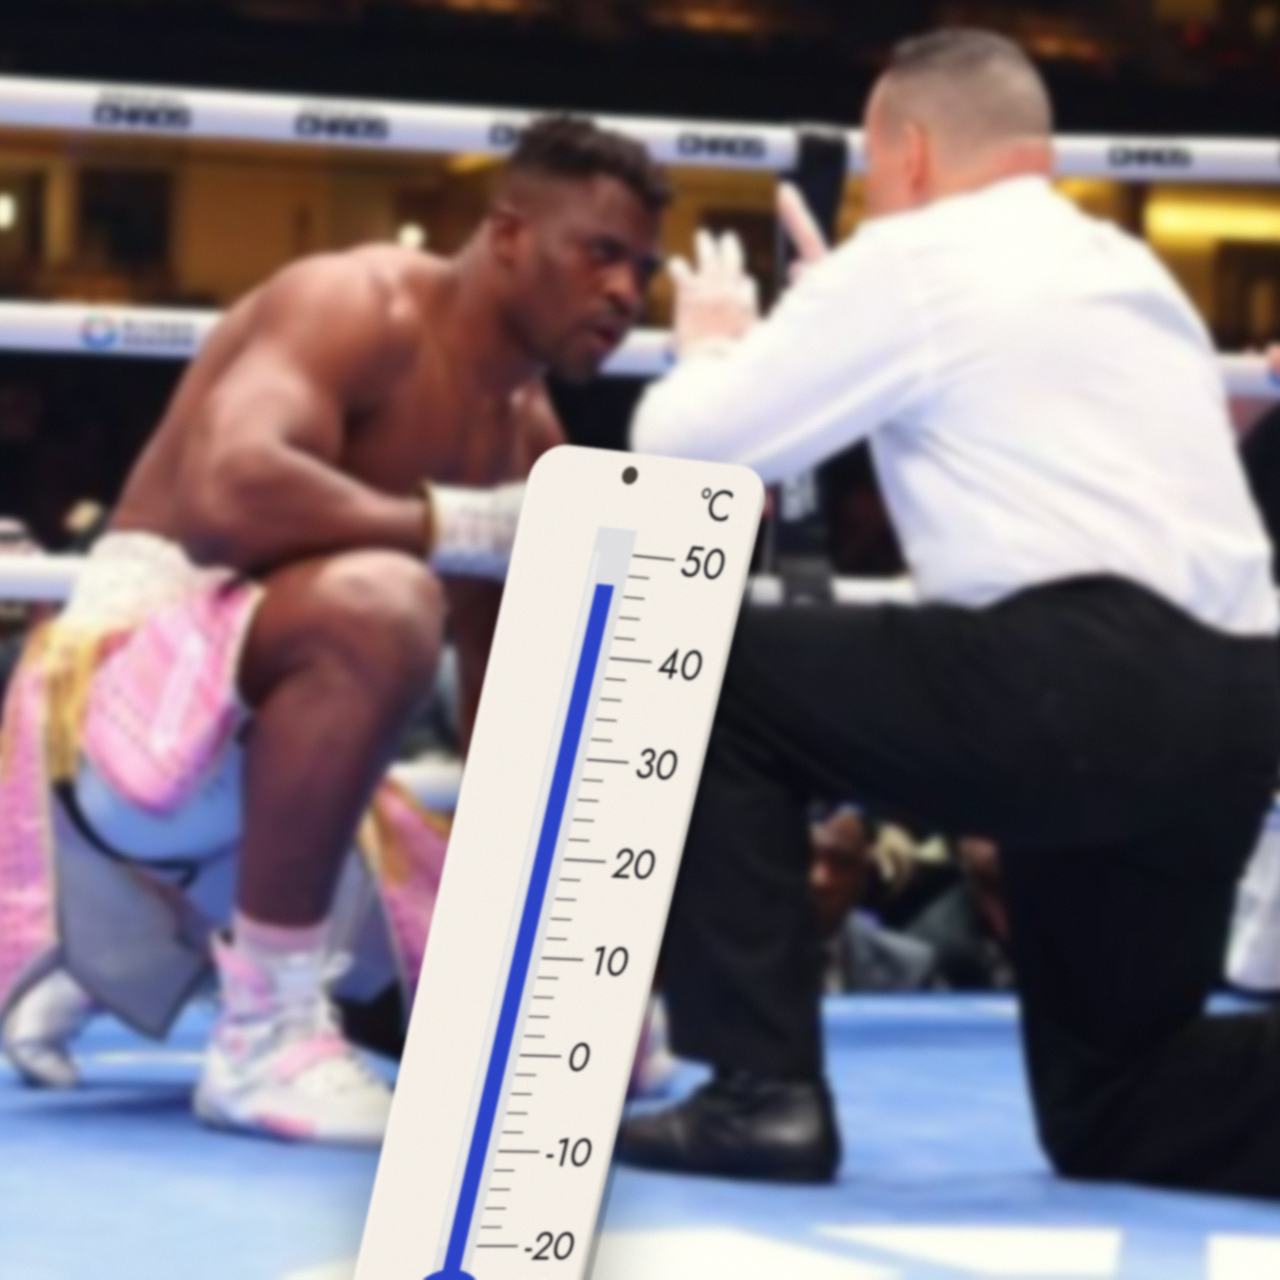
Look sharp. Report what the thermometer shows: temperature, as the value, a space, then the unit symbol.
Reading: 47 °C
